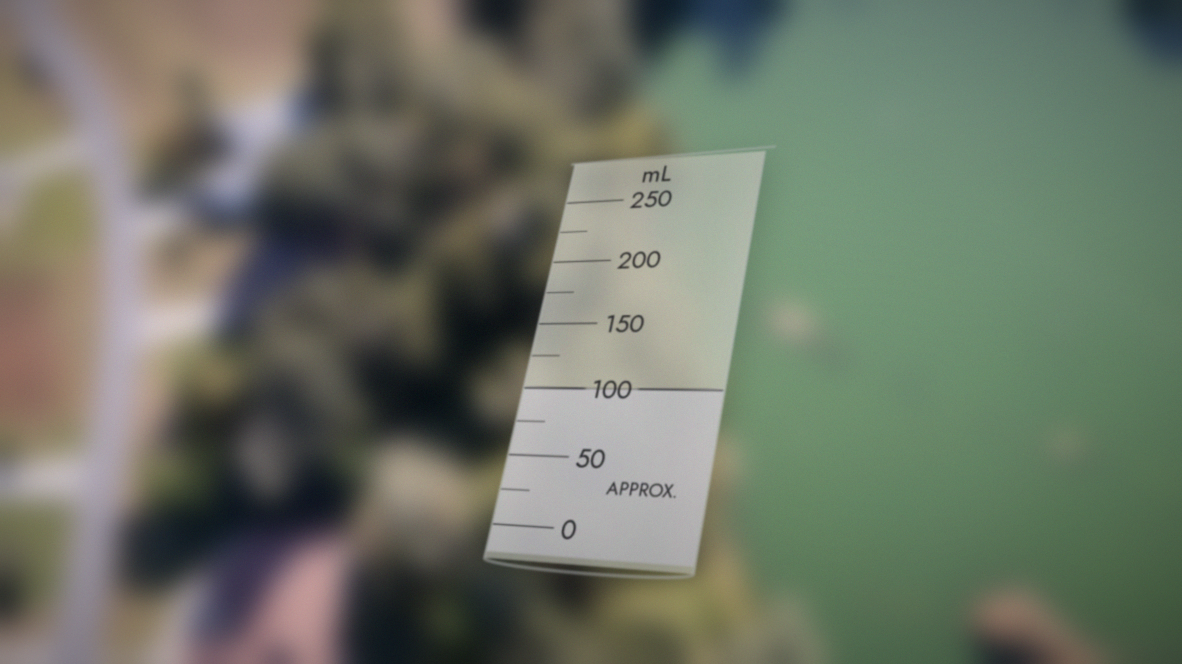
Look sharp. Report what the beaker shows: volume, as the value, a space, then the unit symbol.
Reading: 100 mL
